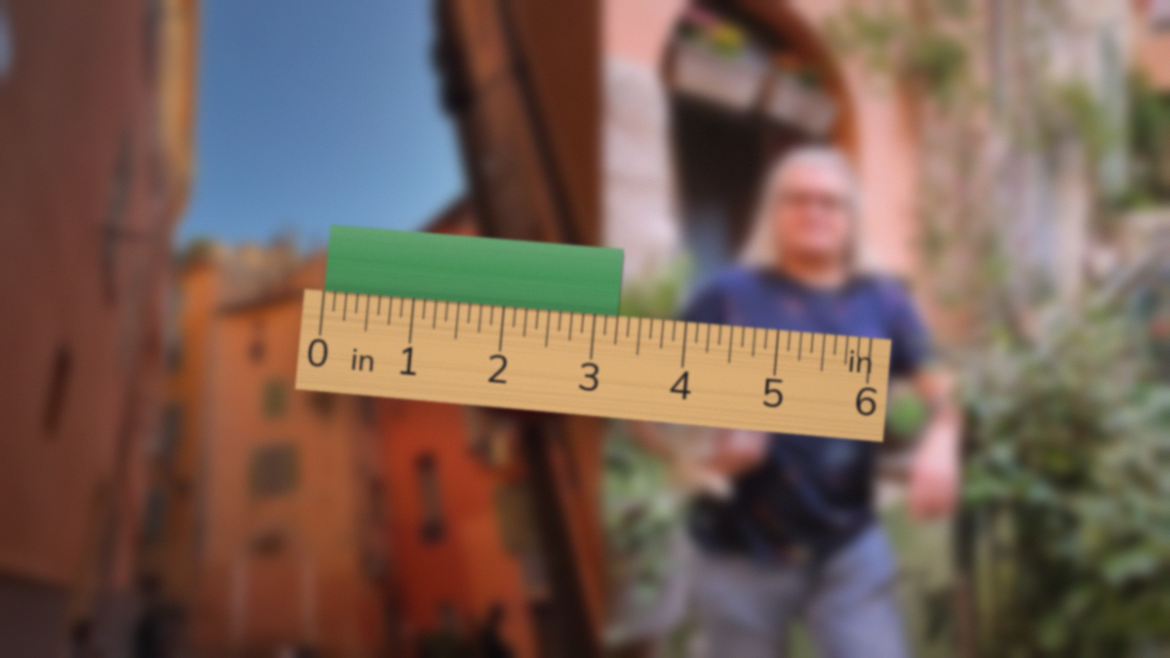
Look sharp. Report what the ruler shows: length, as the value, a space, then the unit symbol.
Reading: 3.25 in
